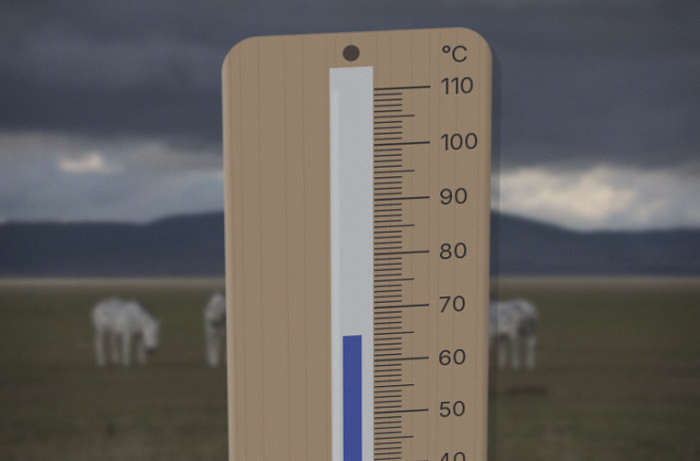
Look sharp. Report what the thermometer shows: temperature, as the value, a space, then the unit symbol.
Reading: 65 °C
